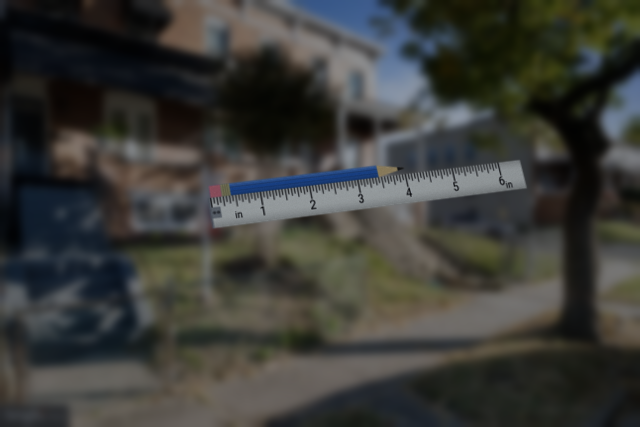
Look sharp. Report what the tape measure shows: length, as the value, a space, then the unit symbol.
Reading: 4 in
